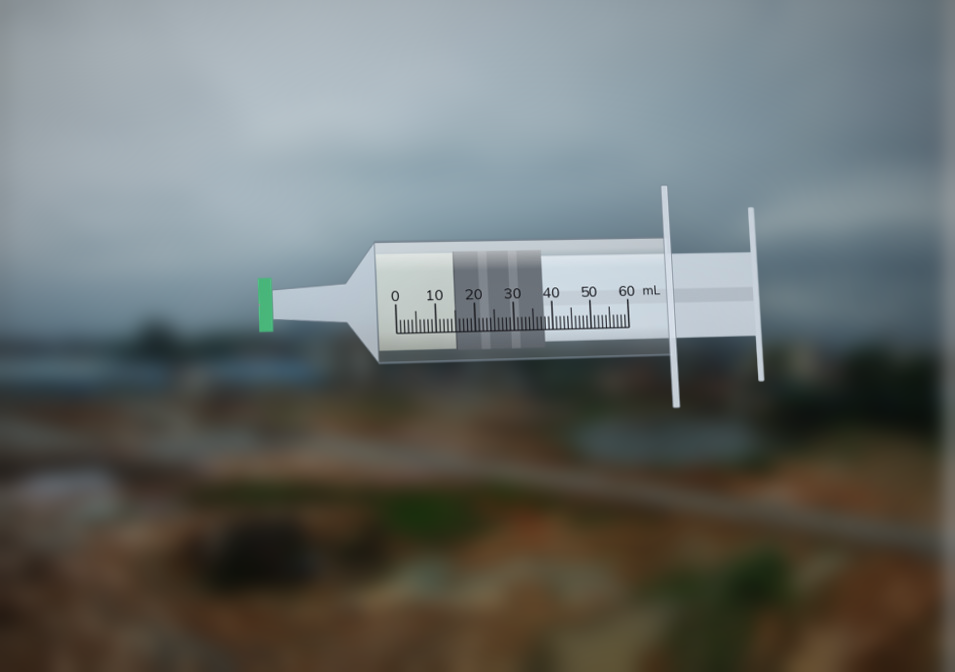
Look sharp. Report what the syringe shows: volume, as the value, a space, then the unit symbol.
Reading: 15 mL
